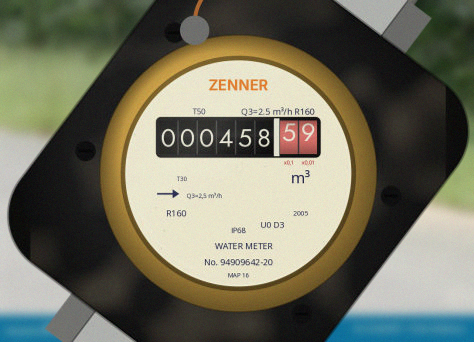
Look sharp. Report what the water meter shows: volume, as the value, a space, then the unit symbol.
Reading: 458.59 m³
